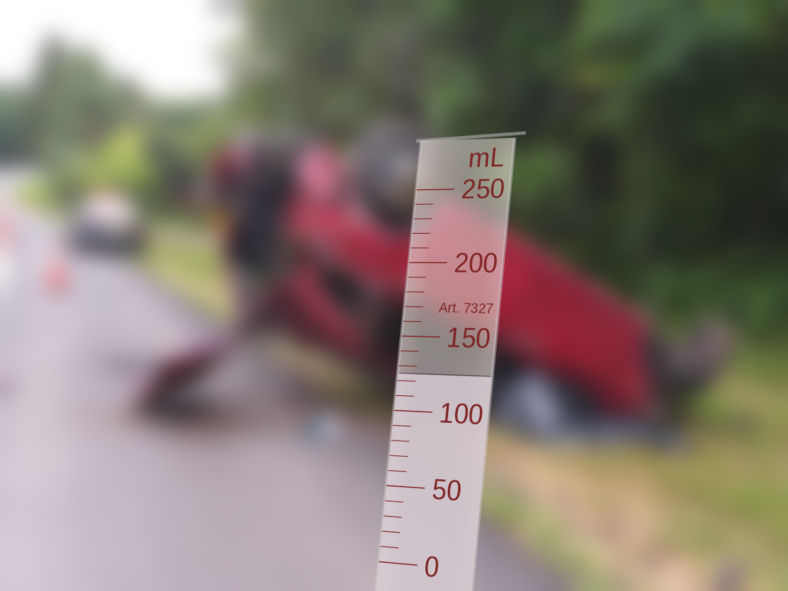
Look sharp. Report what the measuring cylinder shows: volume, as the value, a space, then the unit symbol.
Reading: 125 mL
